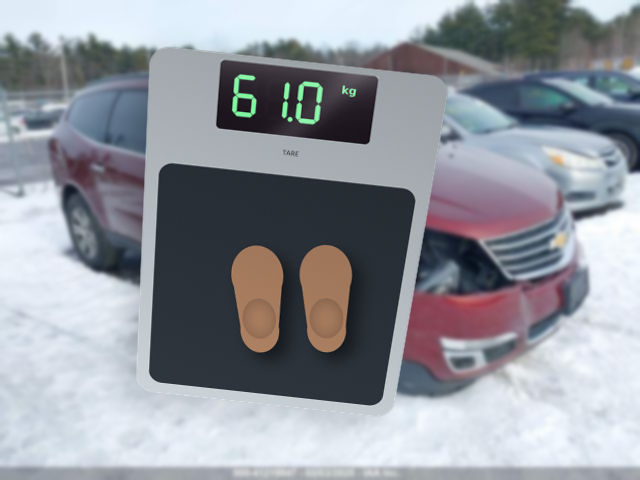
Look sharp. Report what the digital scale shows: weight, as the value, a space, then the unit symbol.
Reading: 61.0 kg
